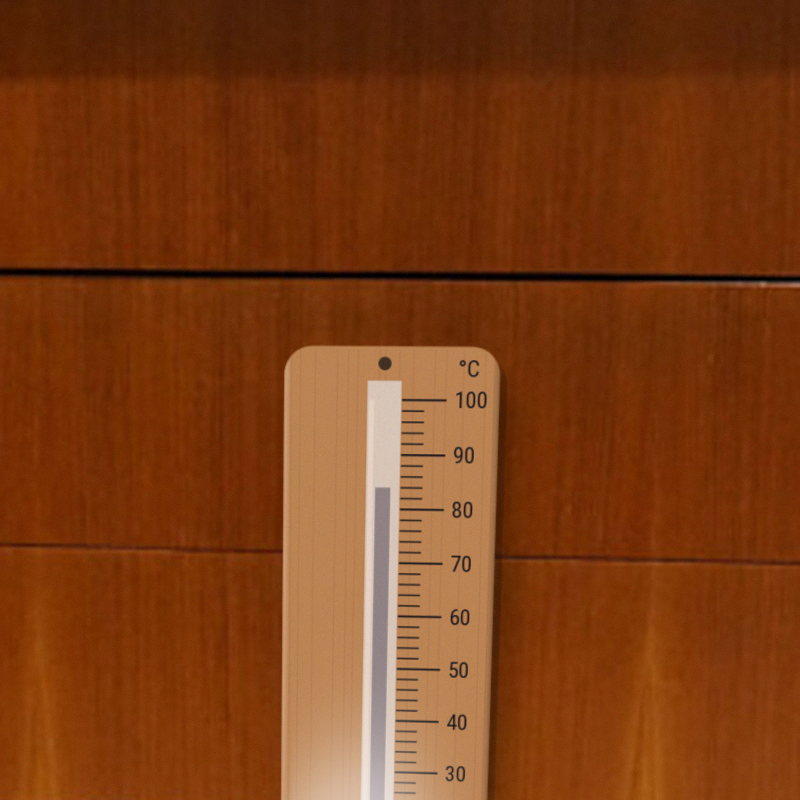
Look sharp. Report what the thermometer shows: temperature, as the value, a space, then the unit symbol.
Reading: 84 °C
